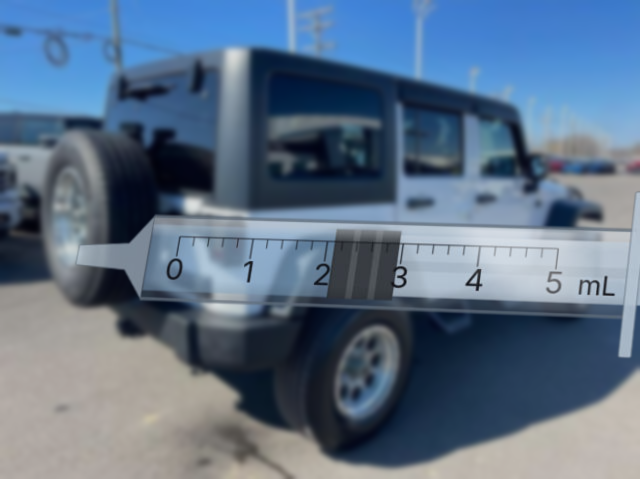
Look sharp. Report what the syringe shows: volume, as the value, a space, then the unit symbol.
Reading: 2.1 mL
